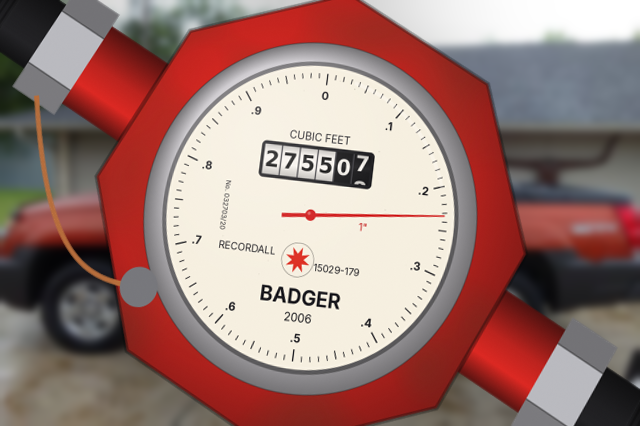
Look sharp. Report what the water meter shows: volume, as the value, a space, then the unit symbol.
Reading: 275507.23 ft³
